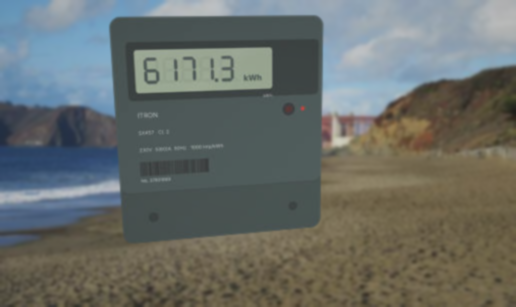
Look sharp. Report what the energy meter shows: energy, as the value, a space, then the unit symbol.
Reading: 6171.3 kWh
